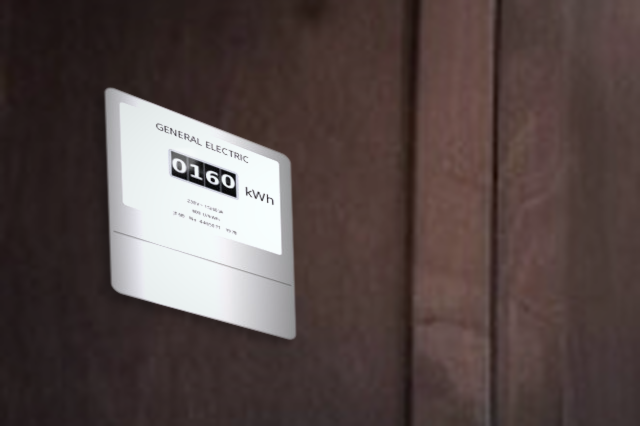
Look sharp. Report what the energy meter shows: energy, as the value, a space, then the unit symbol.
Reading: 160 kWh
